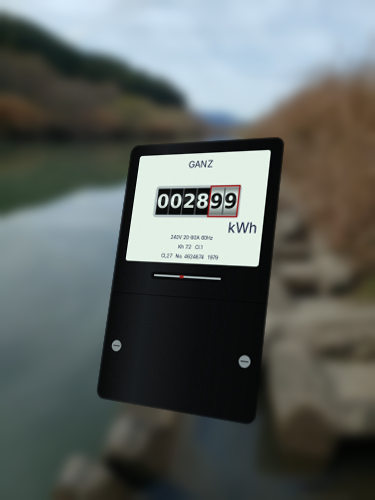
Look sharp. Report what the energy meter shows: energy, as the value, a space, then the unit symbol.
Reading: 28.99 kWh
